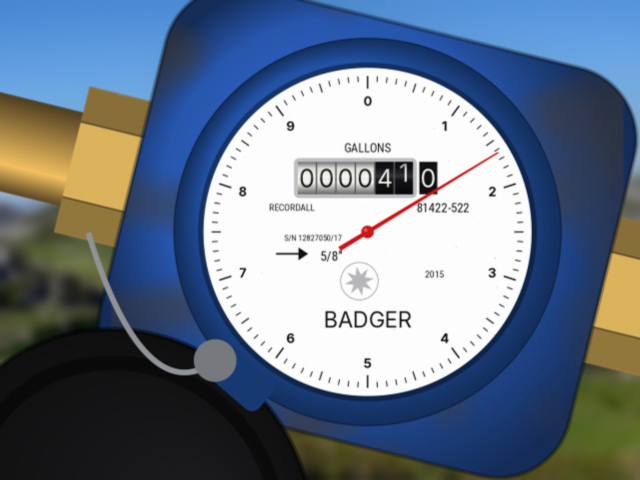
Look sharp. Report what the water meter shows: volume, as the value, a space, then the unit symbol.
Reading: 411.6 gal
